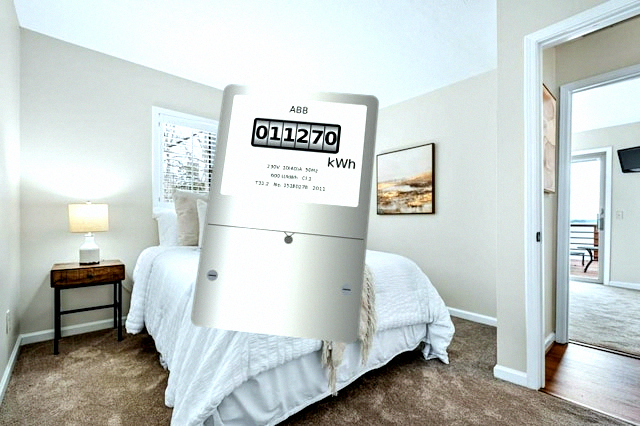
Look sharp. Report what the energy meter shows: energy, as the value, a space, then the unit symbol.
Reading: 11270 kWh
